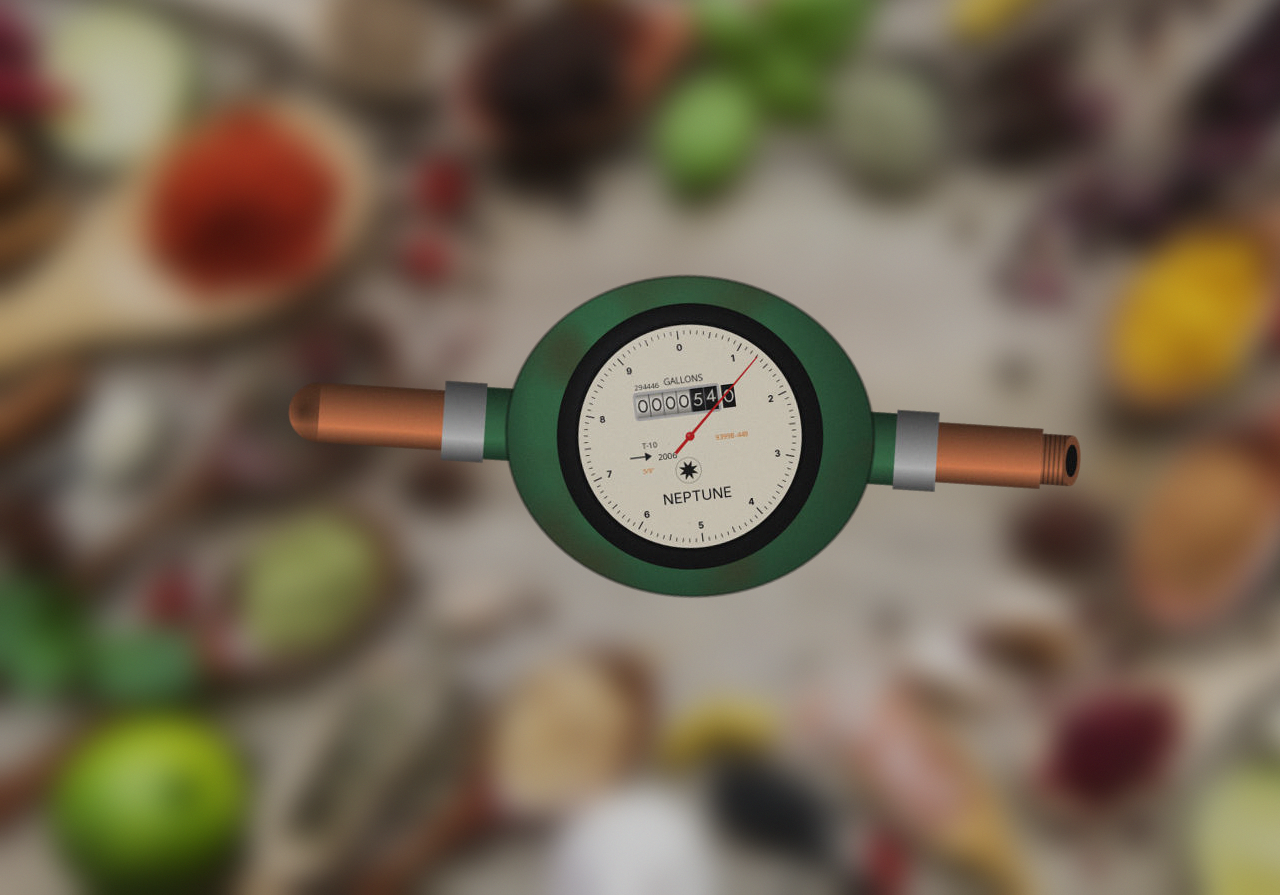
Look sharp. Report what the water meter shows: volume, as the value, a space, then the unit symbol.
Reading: 541.3 gal
